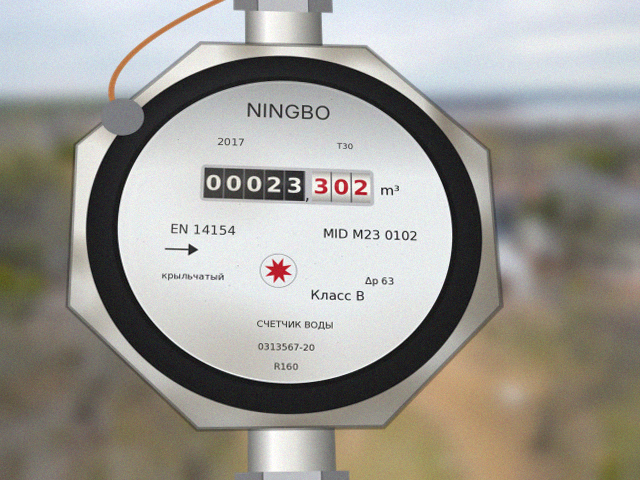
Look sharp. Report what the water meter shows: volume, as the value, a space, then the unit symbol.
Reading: 23.302 m³
